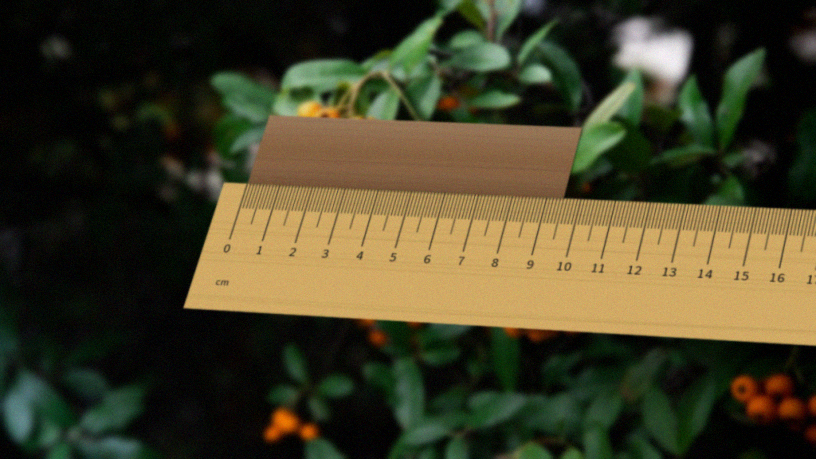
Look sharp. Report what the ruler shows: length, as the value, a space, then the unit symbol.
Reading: 9.5 cm
